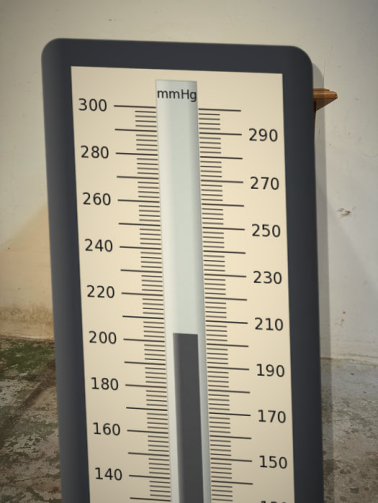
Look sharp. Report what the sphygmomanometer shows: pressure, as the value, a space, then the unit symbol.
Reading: 204 mmHg
